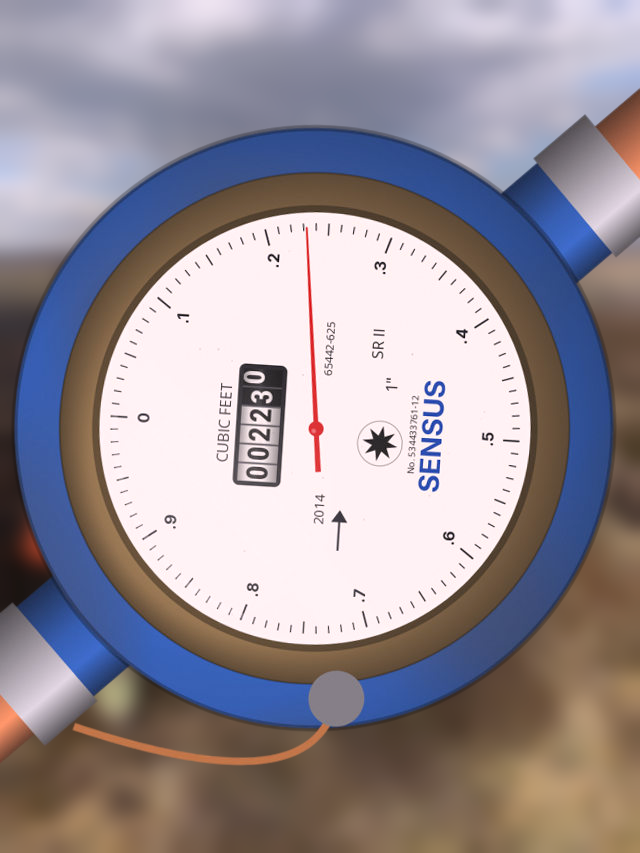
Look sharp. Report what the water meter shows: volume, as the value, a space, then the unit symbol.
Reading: 2230.23 ft³
